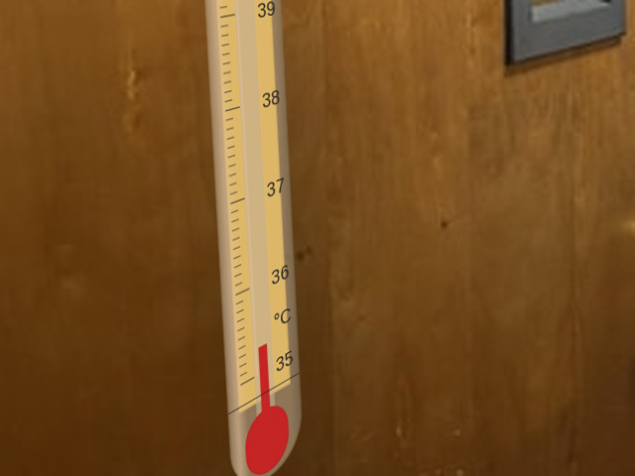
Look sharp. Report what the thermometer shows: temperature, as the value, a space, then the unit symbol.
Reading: 35.3 °C
